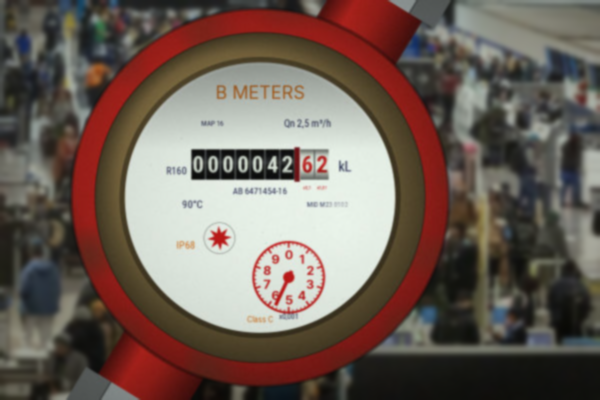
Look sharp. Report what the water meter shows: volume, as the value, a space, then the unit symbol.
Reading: 42.625 kL
